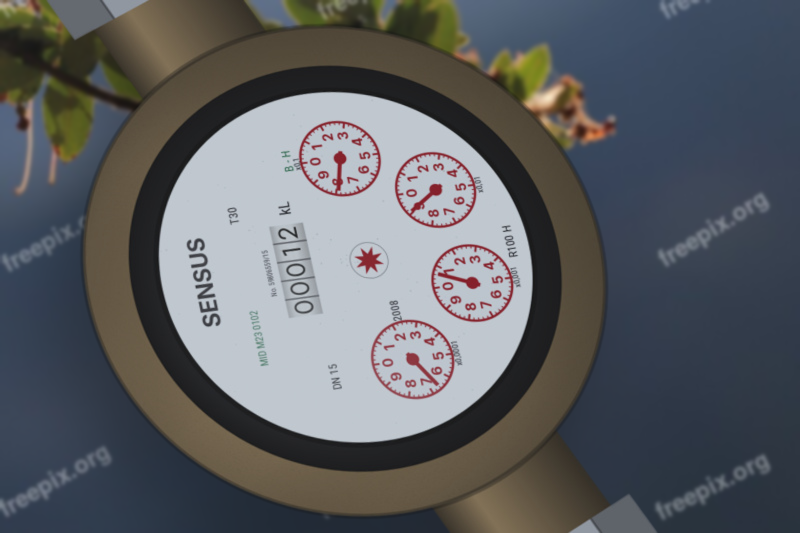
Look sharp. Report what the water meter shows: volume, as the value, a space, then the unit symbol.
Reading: 12.7906 kL
